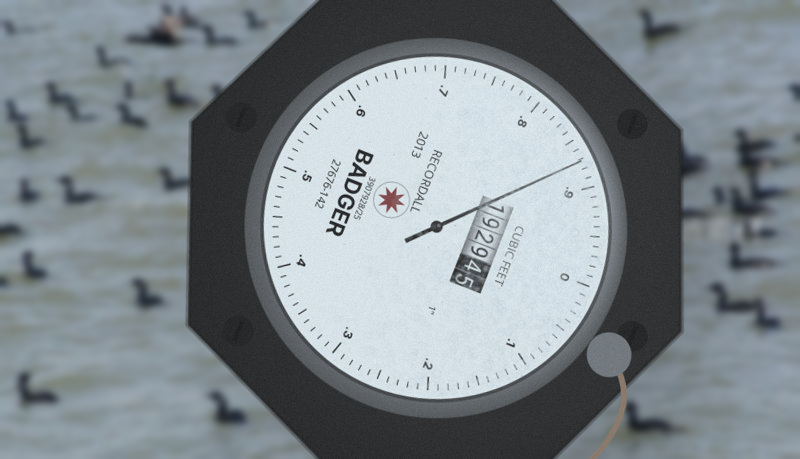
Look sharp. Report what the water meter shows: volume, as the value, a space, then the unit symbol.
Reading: 192944.87 ft³
